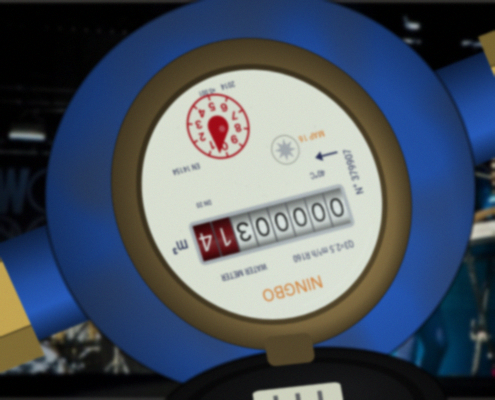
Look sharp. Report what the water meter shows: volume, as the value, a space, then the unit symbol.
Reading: 3.140 m³
